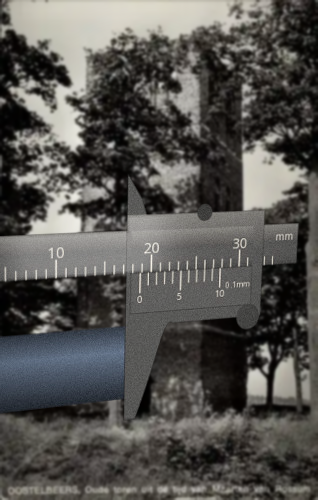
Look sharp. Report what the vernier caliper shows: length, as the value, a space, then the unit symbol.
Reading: 18.8 mm
